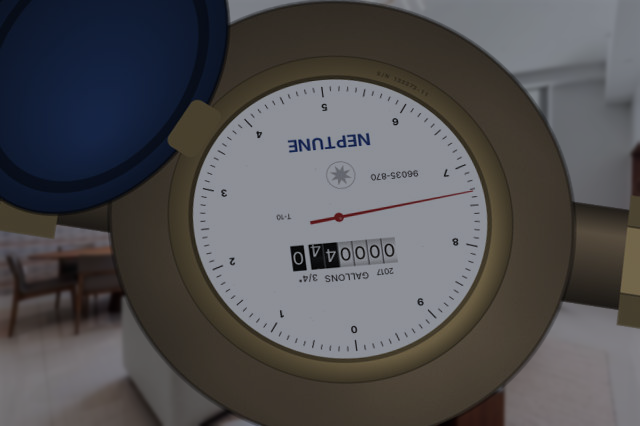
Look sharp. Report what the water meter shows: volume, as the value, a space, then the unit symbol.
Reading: 437.3 gal
